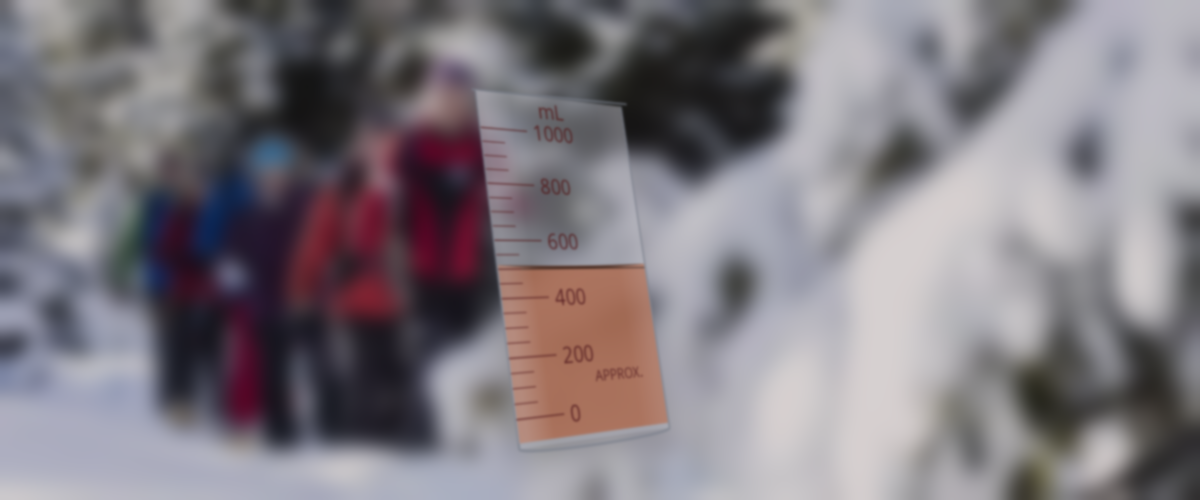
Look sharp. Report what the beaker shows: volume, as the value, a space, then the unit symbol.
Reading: 500 mL
